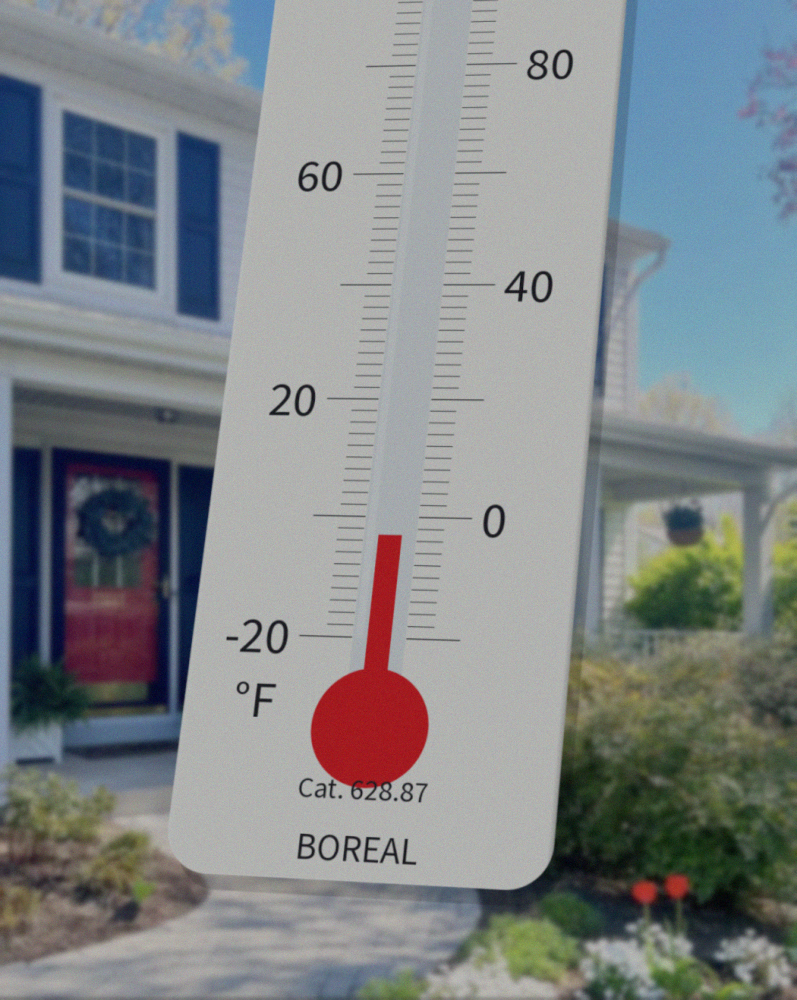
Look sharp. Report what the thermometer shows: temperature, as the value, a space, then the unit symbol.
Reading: -3 °F
